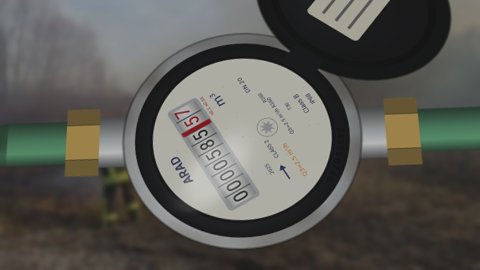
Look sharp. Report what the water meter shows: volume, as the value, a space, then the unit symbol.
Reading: 585.57 m³
